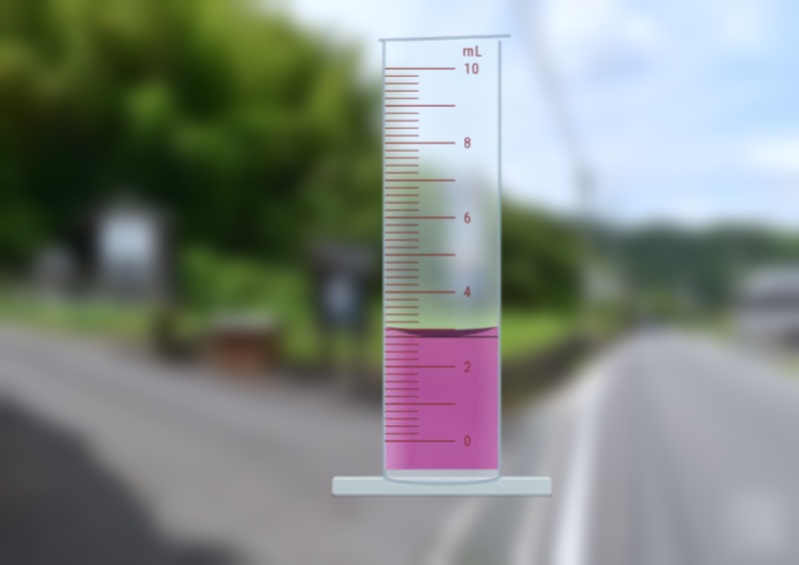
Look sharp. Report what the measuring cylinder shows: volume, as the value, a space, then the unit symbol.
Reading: 2.8 mL
